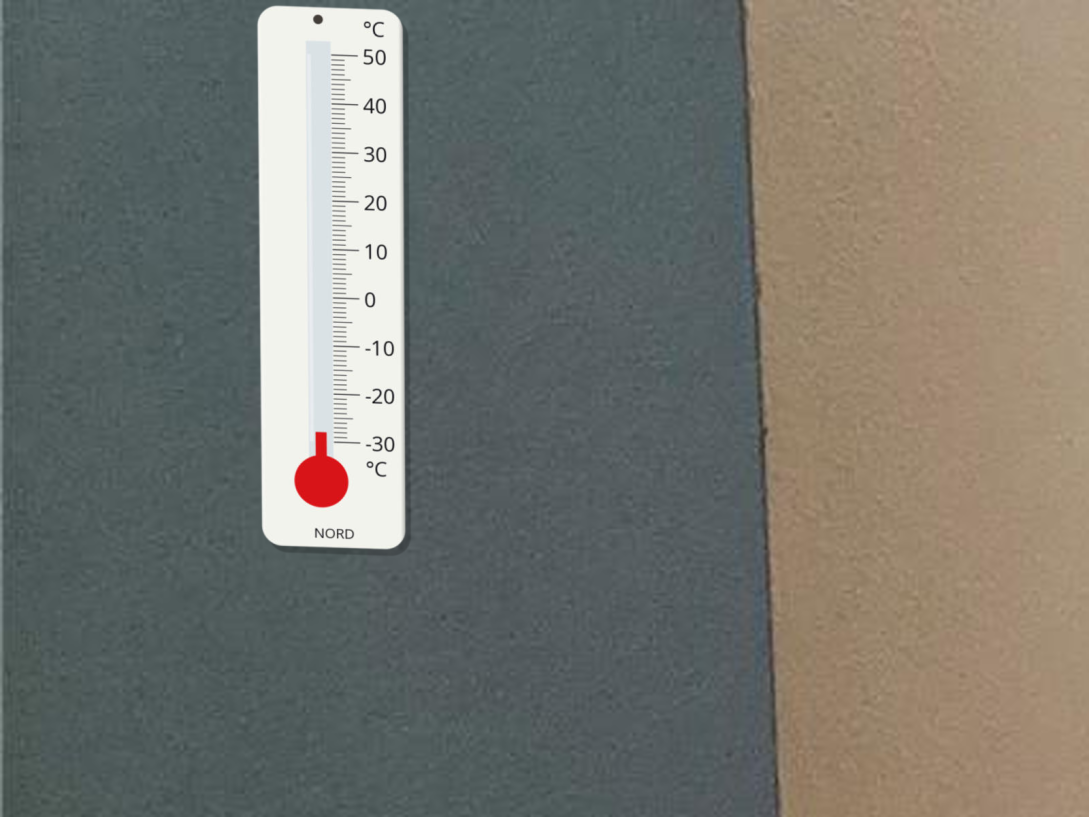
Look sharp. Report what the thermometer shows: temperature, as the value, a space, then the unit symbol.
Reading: -28 °C
